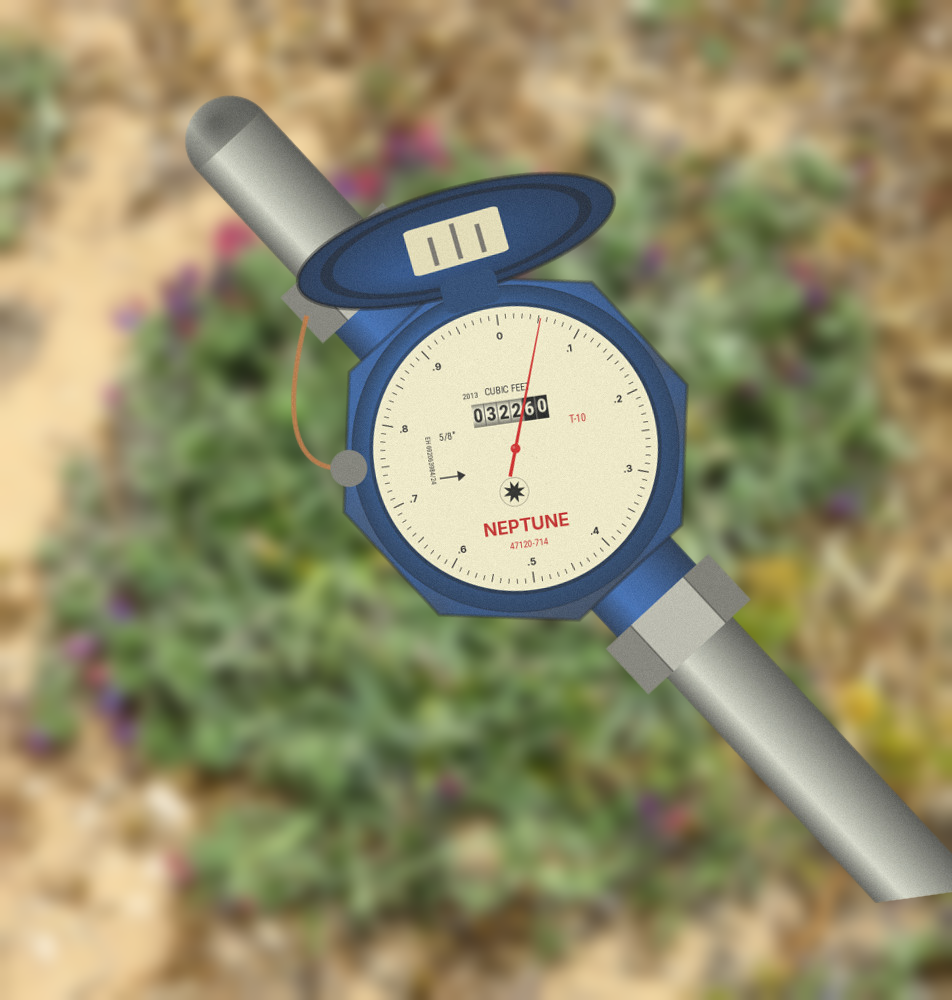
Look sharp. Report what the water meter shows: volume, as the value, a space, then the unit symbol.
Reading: 32260.05 ft³
